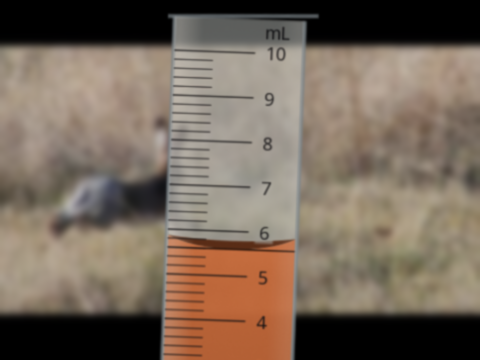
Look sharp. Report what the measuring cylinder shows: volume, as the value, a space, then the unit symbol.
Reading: 5.6 mL
